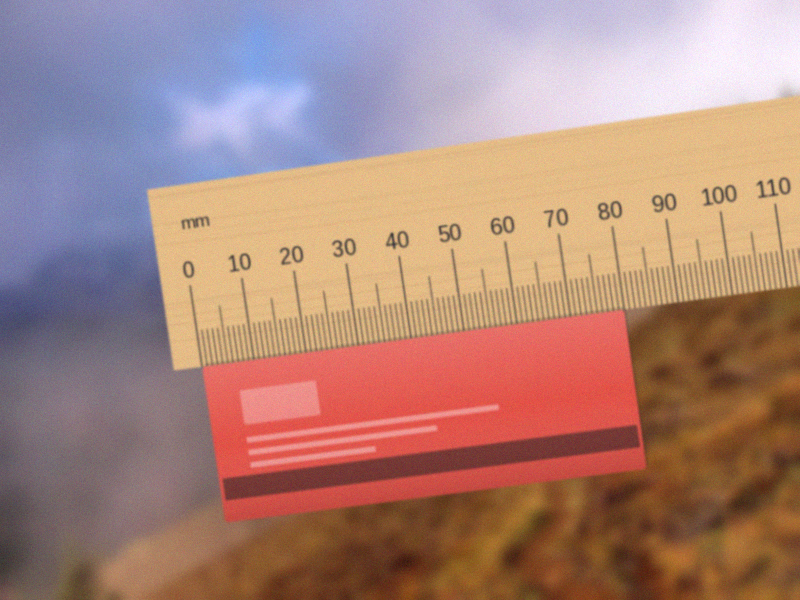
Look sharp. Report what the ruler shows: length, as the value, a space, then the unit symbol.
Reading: 80 mm
